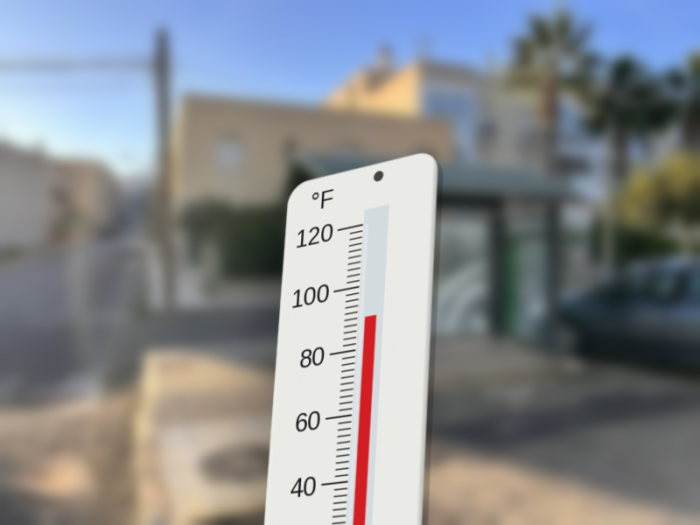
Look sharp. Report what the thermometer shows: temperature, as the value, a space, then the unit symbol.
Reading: 90 °F
